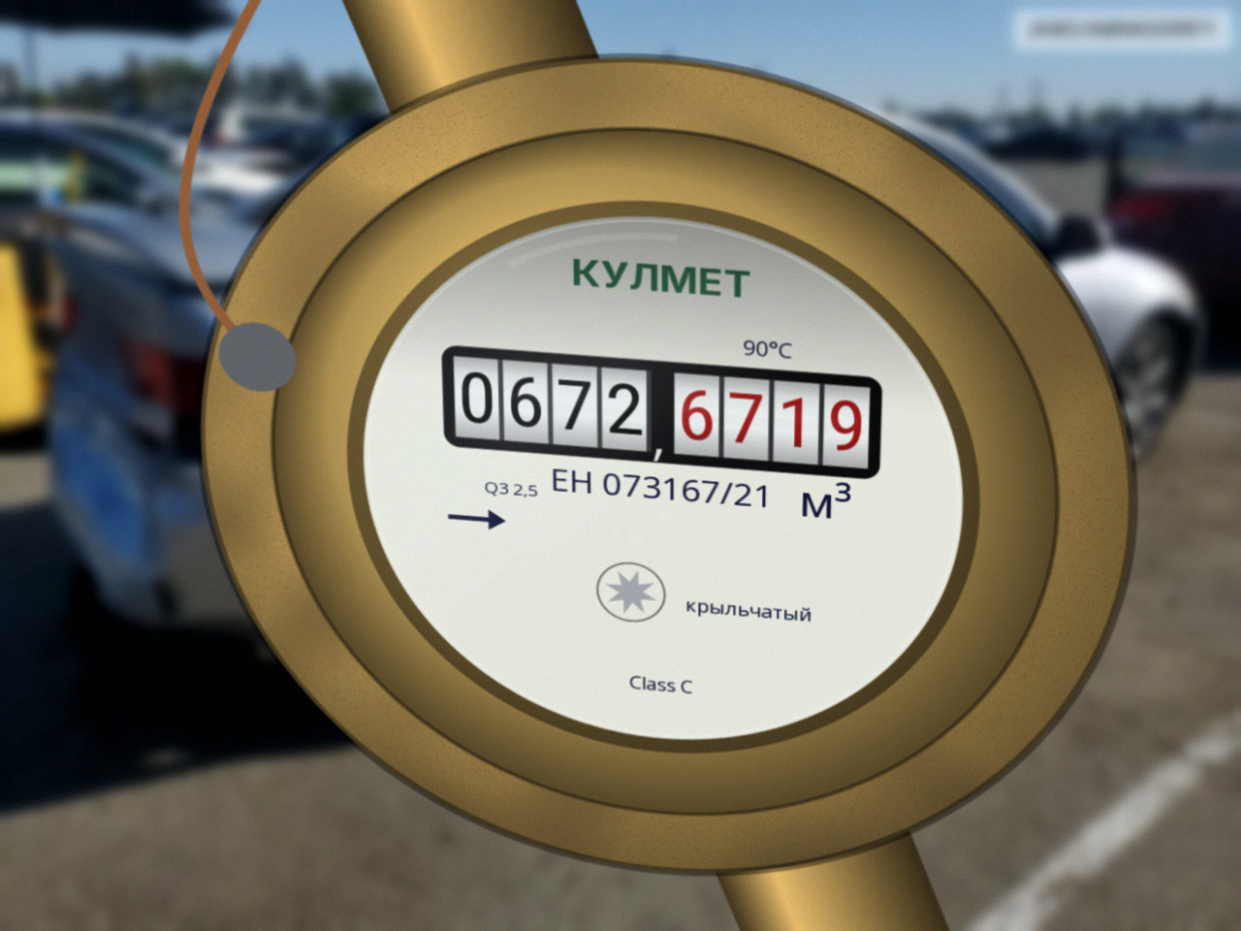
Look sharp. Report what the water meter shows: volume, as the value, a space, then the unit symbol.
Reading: 672.6719 m³
